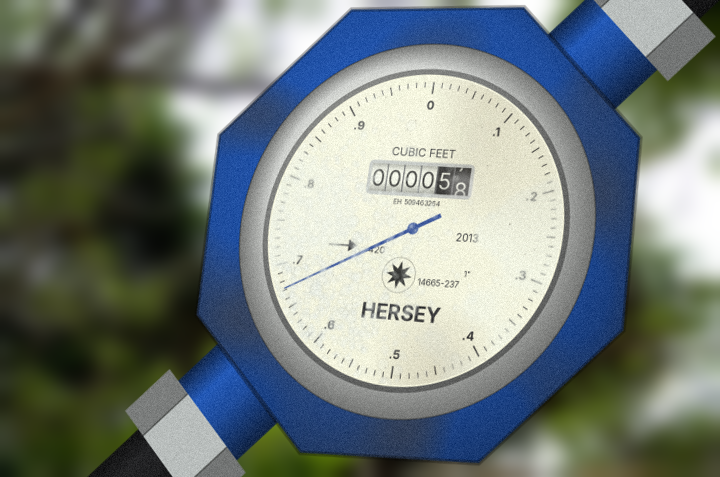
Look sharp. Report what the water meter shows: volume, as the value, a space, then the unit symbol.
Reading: 57.67 ft³
